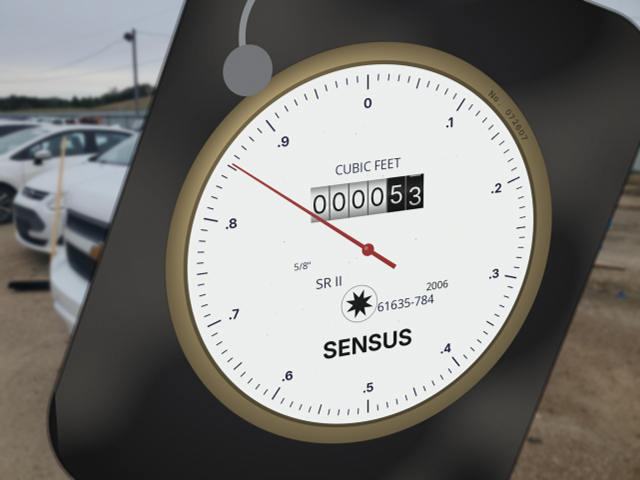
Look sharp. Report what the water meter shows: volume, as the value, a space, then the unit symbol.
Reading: 52.85 ft³
